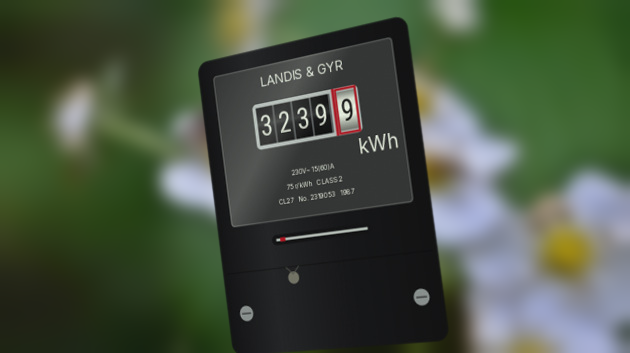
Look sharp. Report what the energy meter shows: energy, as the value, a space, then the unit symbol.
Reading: 3239.9 kWh
